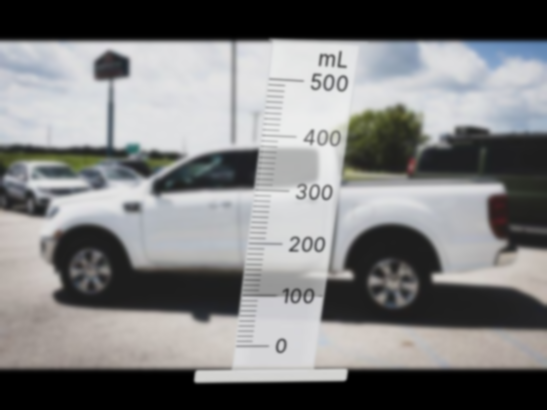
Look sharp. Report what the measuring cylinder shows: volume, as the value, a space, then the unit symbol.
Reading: 100 mL
